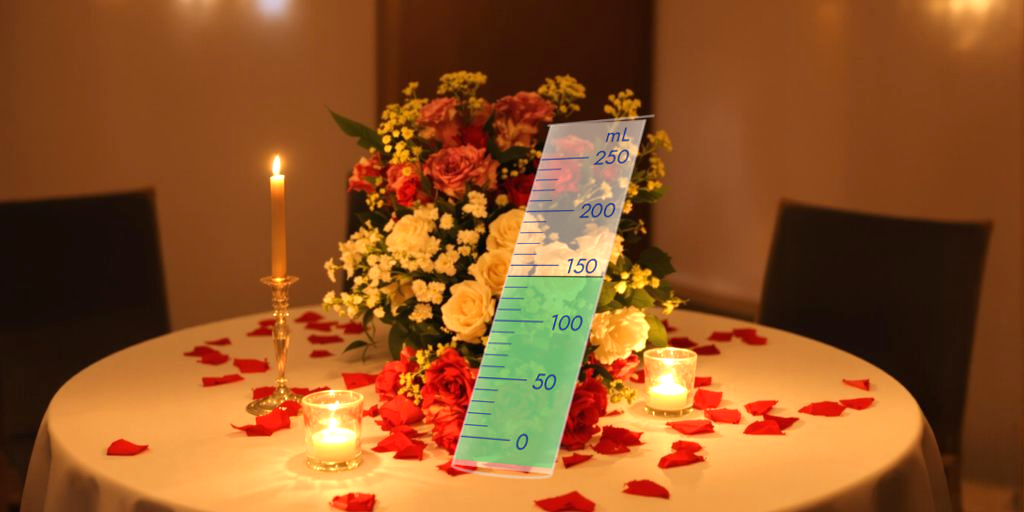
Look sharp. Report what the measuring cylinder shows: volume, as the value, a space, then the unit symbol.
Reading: 140 mL
